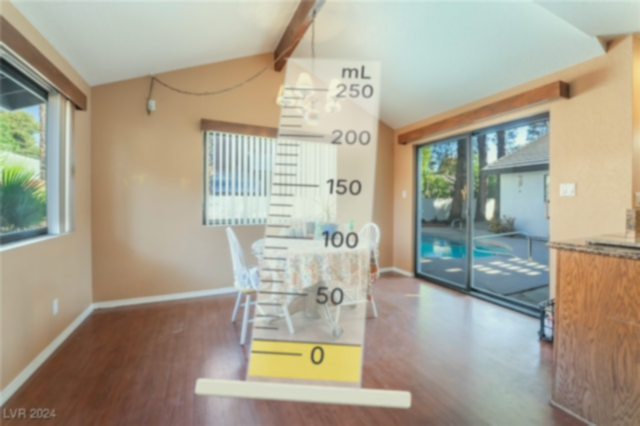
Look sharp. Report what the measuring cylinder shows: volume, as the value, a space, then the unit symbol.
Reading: 10 mL
